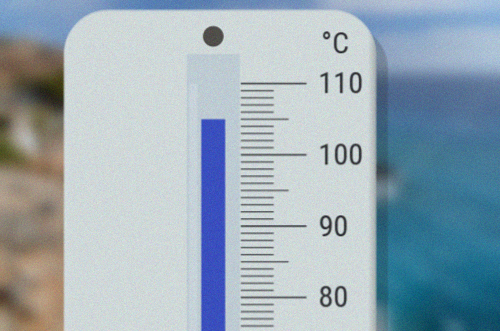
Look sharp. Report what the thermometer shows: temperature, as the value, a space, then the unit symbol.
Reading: 105 °C
